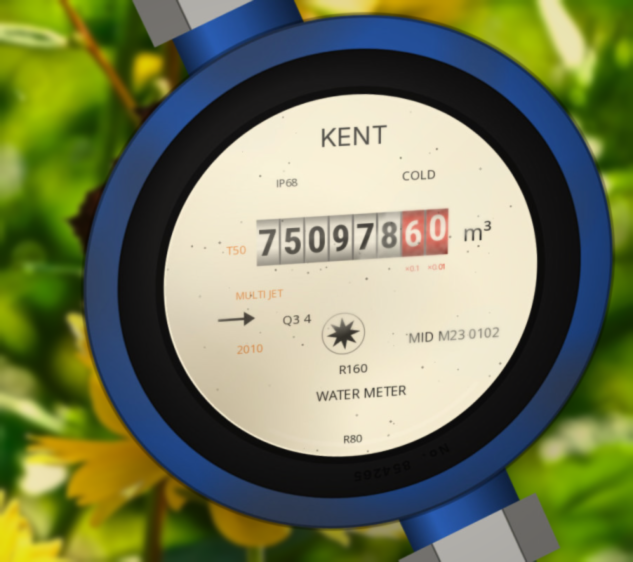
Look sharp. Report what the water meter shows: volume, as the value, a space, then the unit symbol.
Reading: 750978.60 m³
